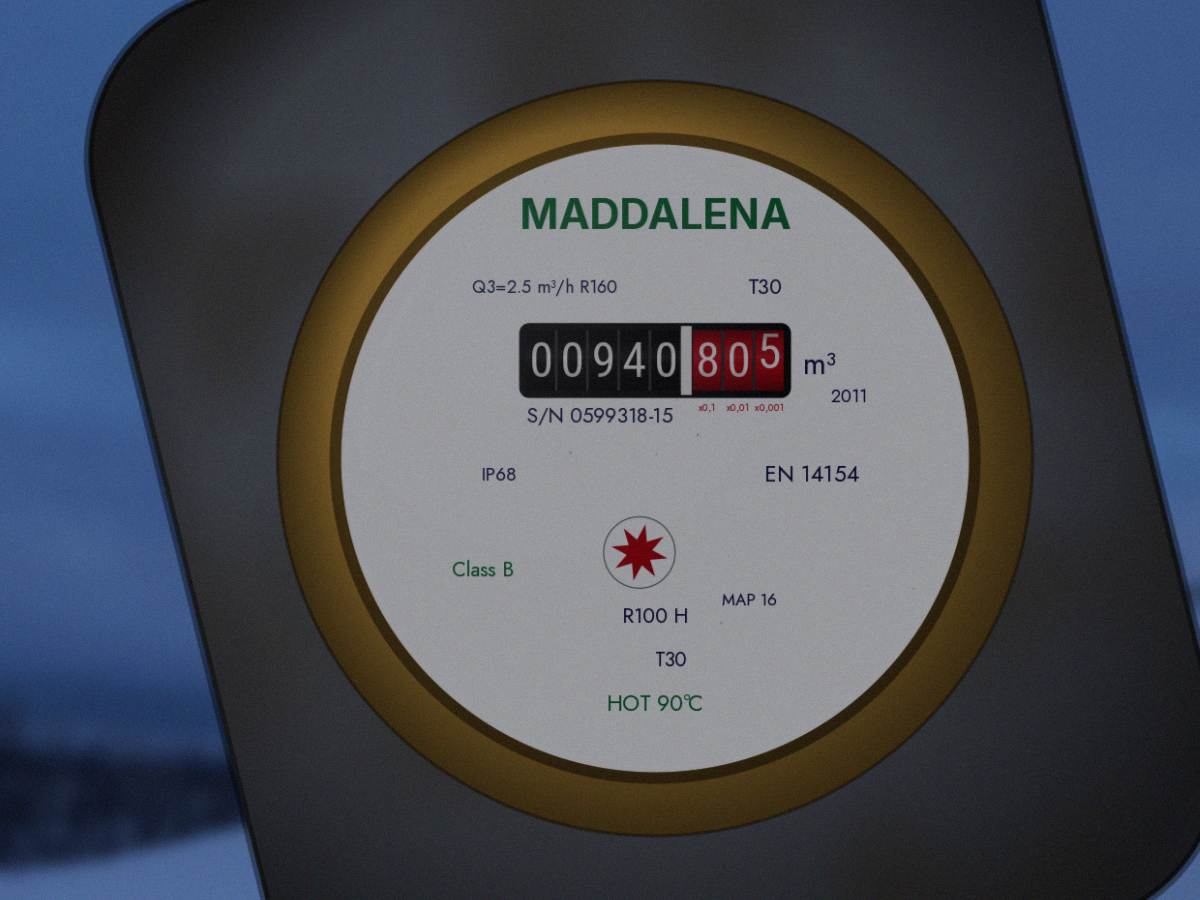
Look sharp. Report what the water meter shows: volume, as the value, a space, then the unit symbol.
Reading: 940.805 m³
